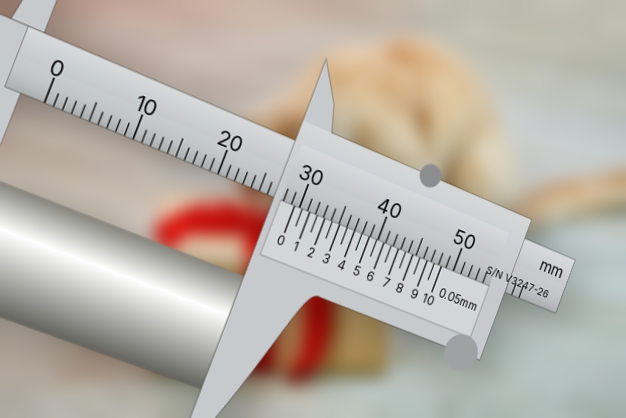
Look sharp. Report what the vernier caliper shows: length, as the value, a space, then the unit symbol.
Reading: 29.4 mm
